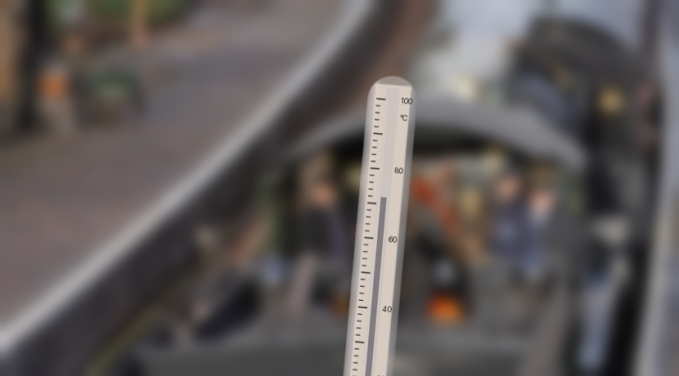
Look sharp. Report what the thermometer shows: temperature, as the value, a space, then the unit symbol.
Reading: 72 °C
